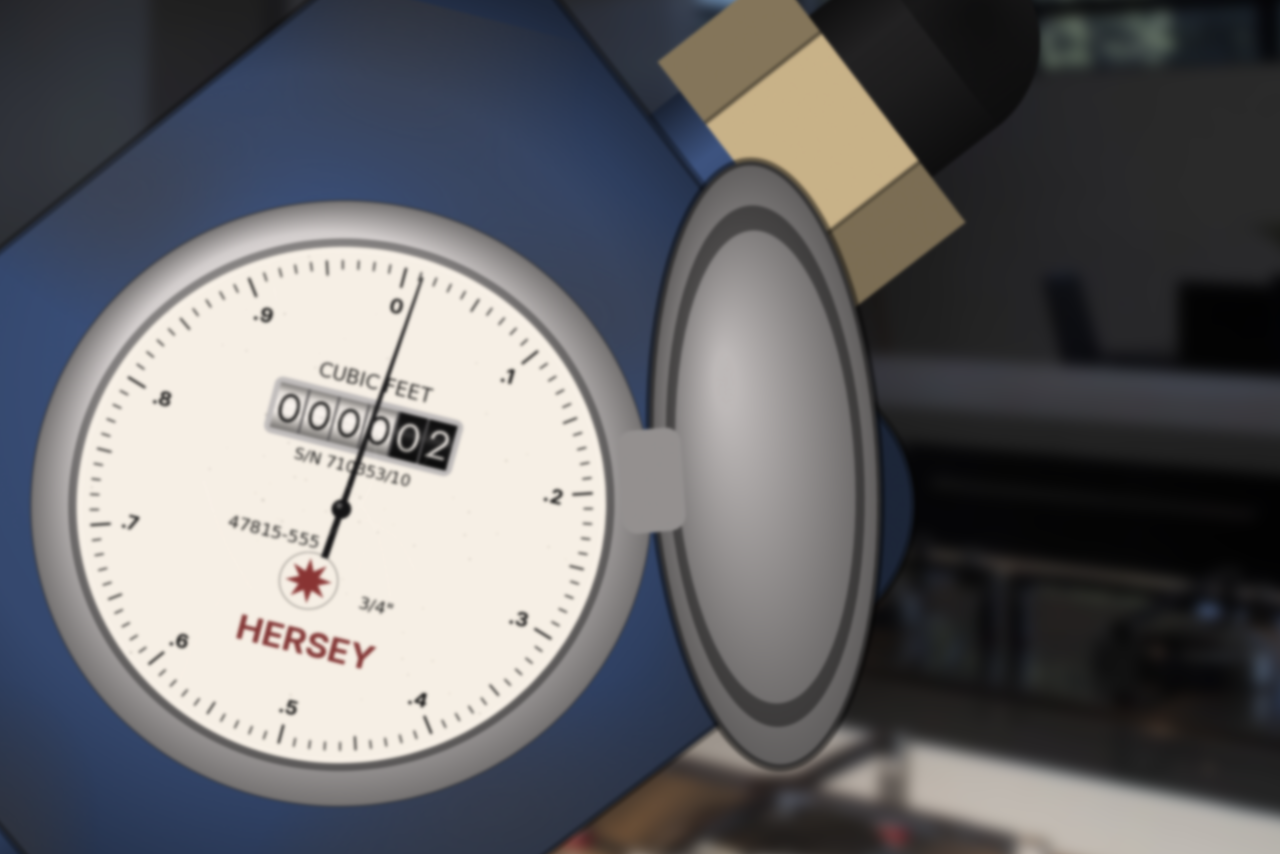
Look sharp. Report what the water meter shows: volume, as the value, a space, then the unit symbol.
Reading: 2.01 ft³
